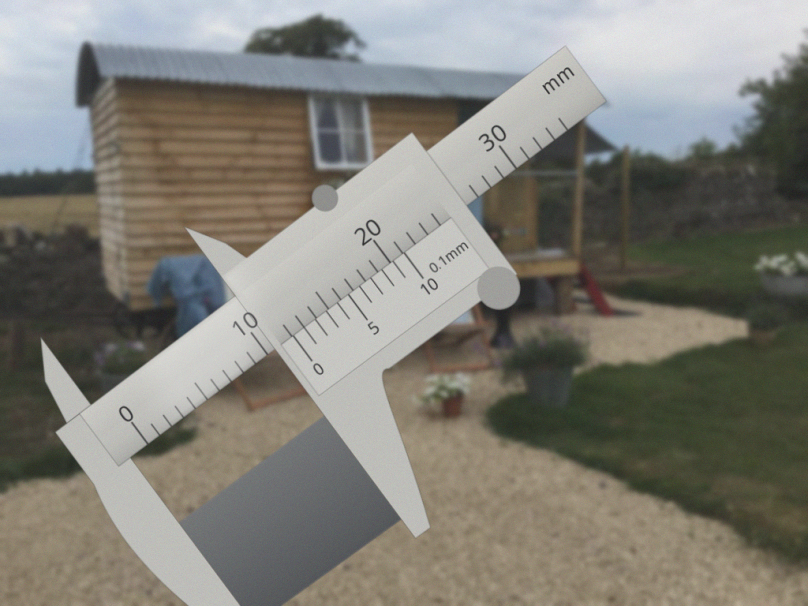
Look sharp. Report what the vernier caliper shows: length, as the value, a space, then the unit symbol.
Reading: 12.1 mm
